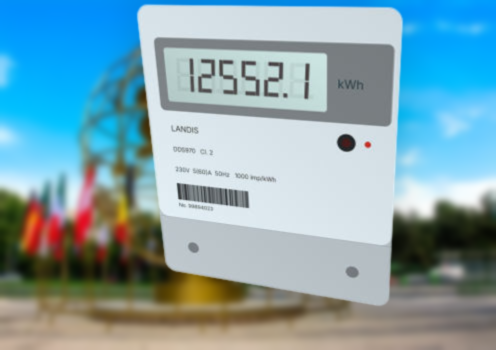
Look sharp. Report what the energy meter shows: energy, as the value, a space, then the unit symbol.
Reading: 12552.1 kWh
